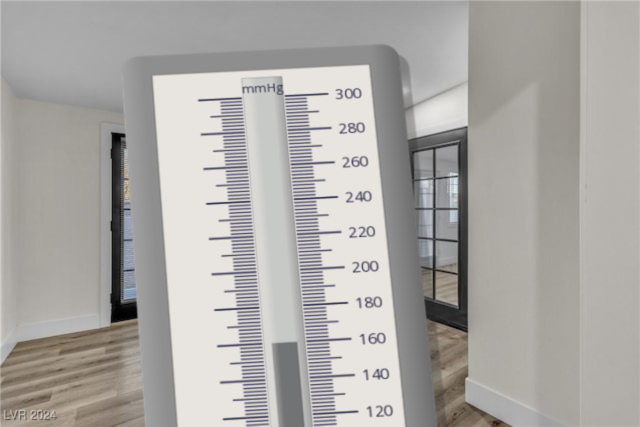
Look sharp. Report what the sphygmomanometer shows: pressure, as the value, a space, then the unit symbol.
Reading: 160 mmHg
